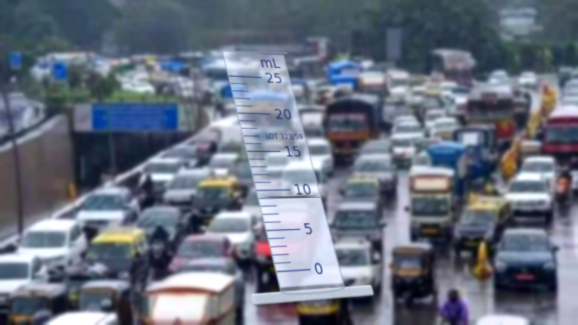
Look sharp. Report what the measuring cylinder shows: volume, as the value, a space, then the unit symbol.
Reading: 9 mL
